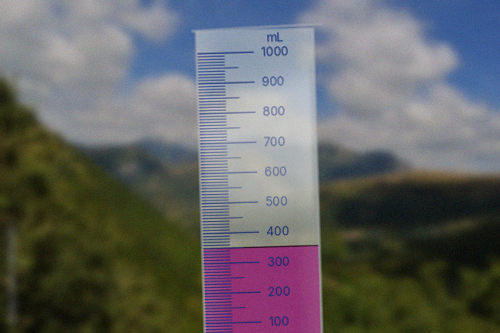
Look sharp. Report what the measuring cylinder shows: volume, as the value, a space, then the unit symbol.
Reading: 350 mL
